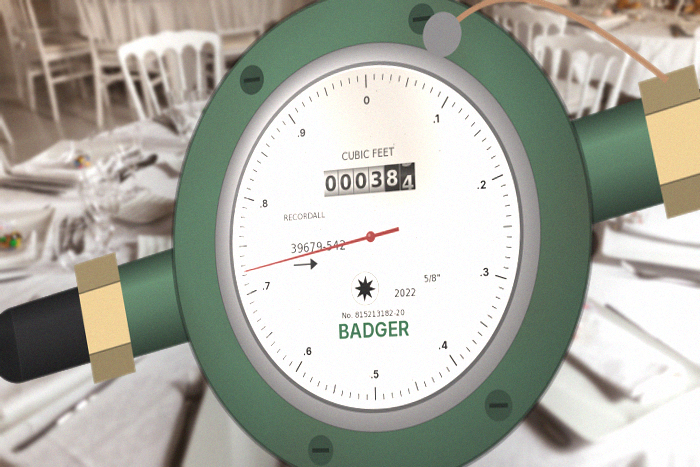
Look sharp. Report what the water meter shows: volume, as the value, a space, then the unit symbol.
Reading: 383.72 ft³
